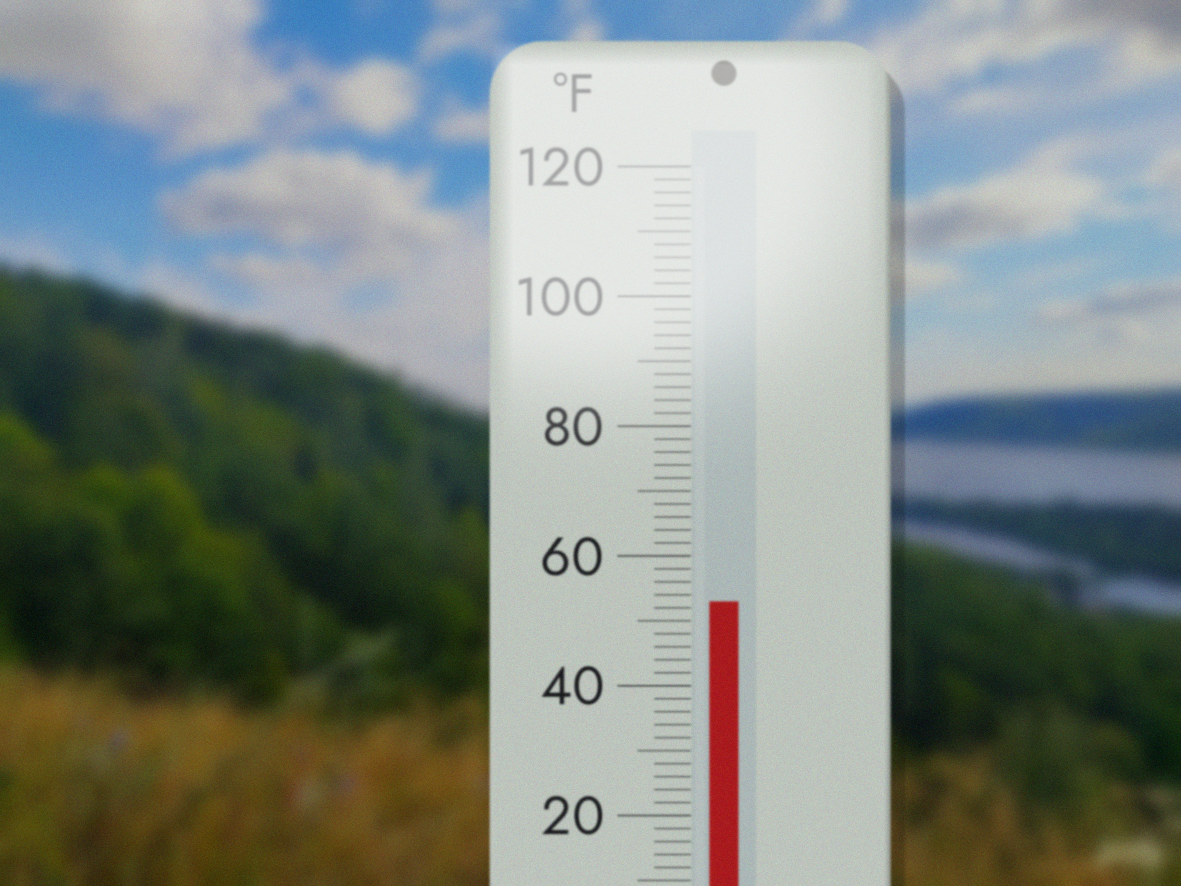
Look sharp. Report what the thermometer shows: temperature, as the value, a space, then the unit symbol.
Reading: 53 °F
